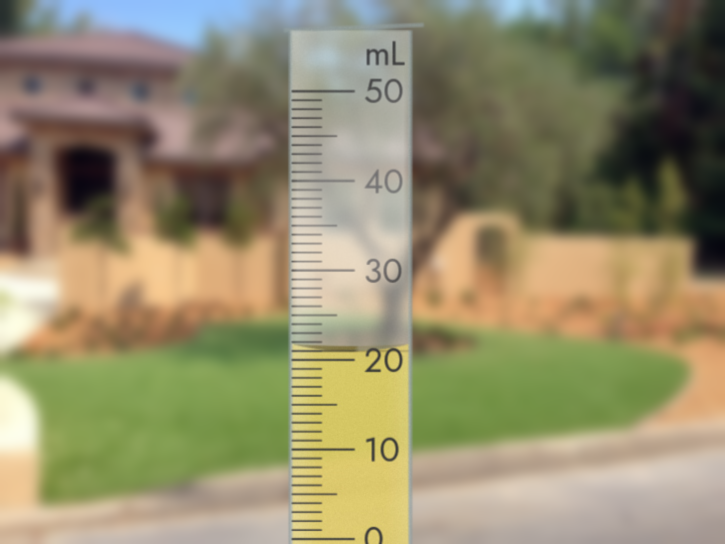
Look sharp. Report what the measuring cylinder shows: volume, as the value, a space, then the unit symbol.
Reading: 21 mL
